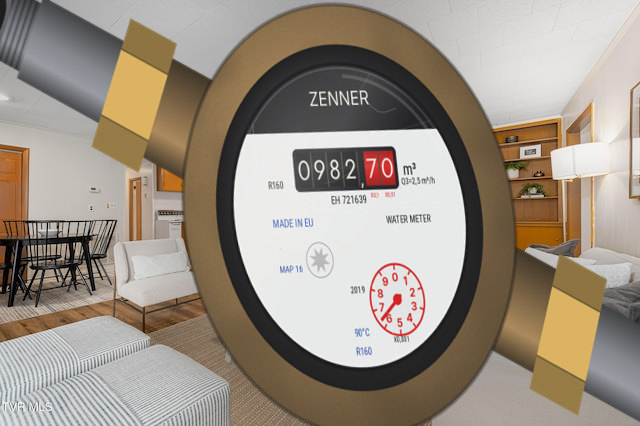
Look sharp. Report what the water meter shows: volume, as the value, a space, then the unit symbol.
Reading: 982.706 m³
